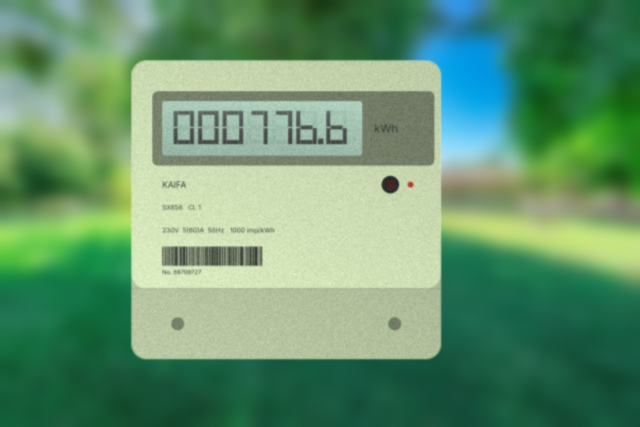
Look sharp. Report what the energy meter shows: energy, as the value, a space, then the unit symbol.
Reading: 776.6 kWh
